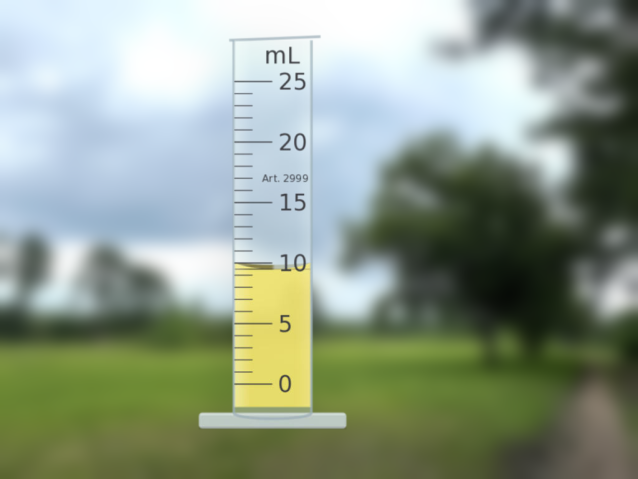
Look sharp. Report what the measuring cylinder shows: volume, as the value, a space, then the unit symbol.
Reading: 9.5 mL
